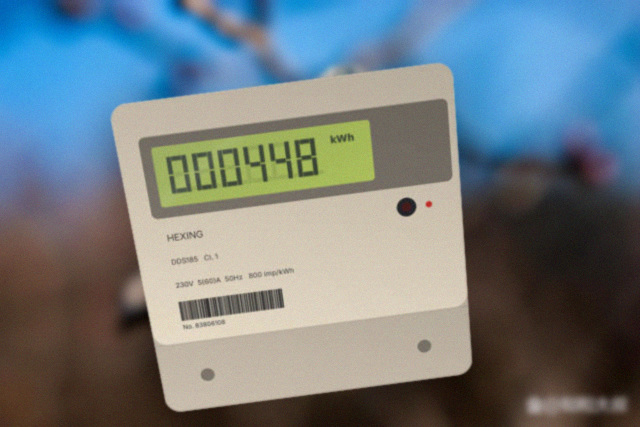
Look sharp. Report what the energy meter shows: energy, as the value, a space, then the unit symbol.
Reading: 448 kWh
